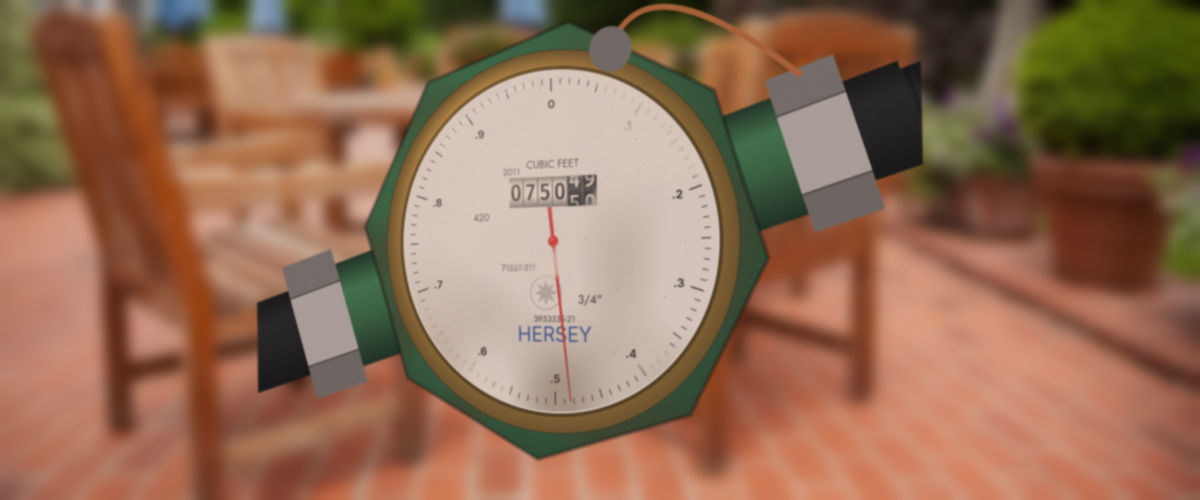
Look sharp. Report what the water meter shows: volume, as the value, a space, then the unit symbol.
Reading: 75049.48 ft³
